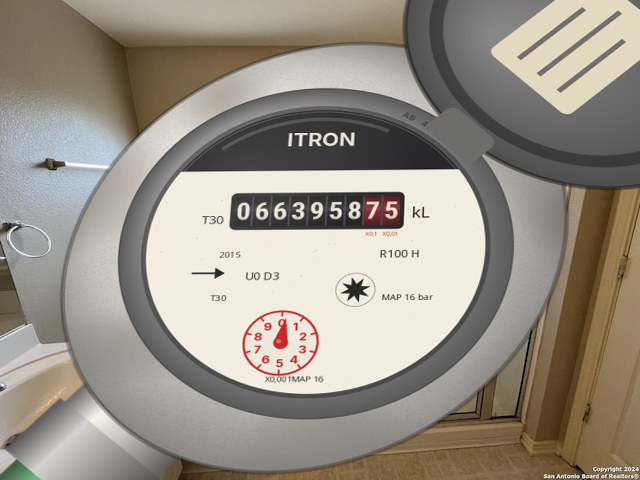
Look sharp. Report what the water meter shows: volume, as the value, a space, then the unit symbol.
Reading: 663958.750 kL
